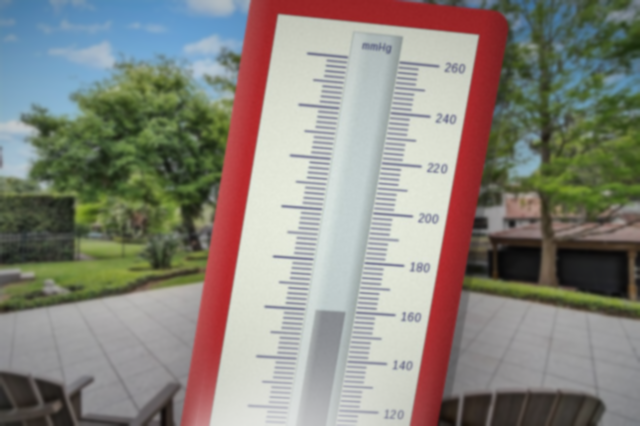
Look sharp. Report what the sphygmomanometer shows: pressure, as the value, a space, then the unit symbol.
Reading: 160 mmHg
